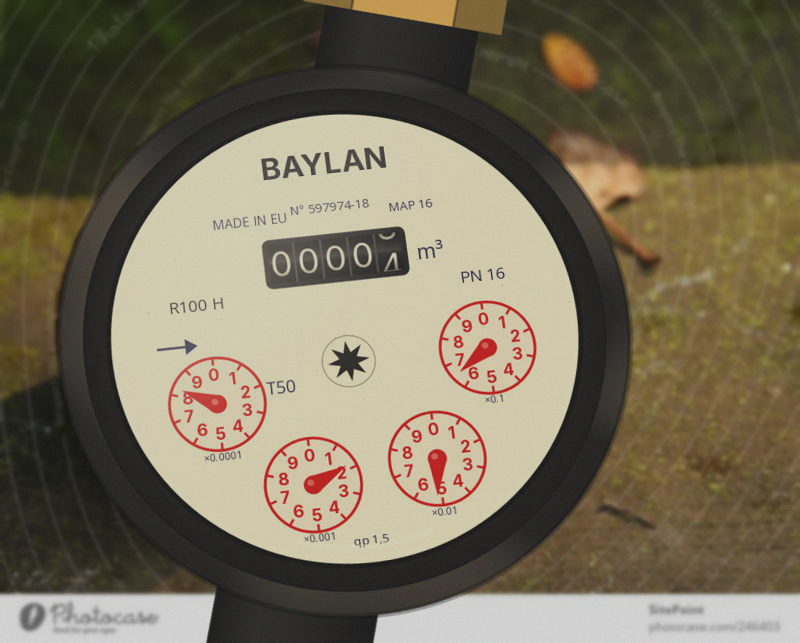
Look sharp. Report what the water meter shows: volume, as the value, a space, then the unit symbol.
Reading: 3.6518 m³
